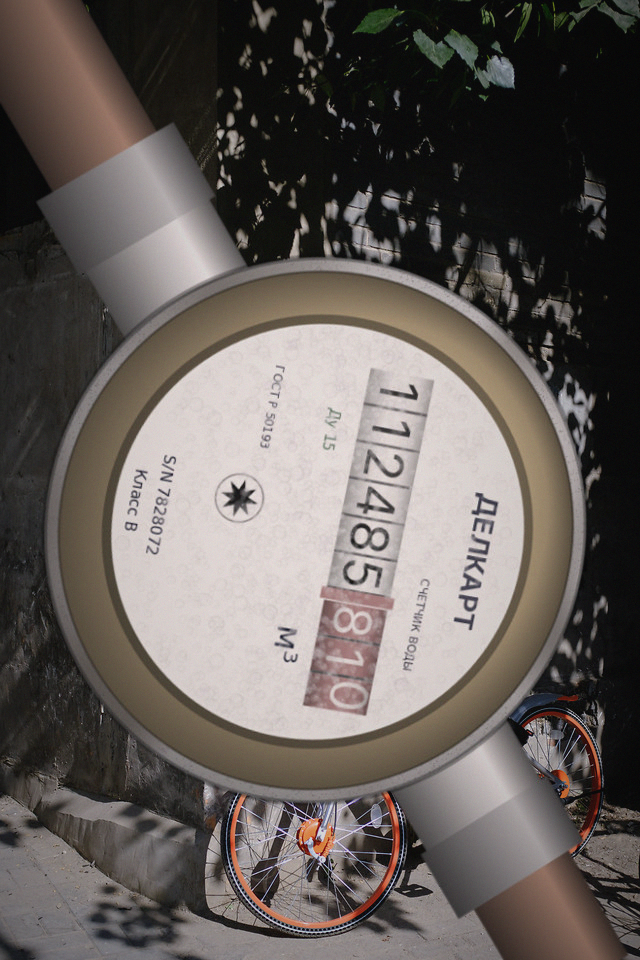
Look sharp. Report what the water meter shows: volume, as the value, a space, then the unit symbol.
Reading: 112485.810 m³
